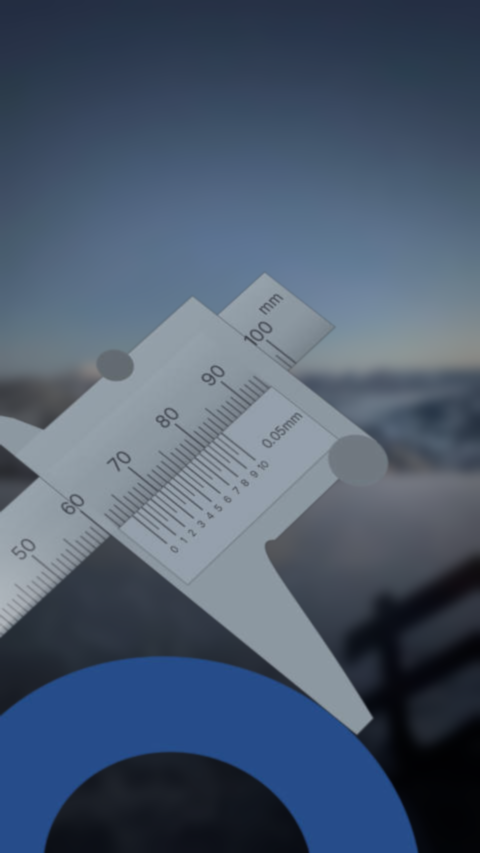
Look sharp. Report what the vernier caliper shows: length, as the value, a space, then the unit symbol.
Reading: 64.5 mm
